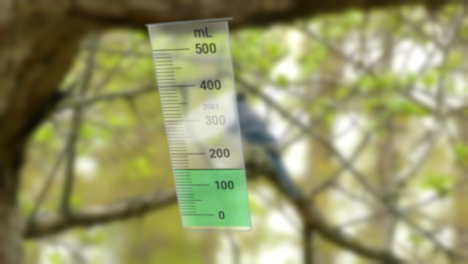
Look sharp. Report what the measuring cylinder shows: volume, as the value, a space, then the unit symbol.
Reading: 150 mL
